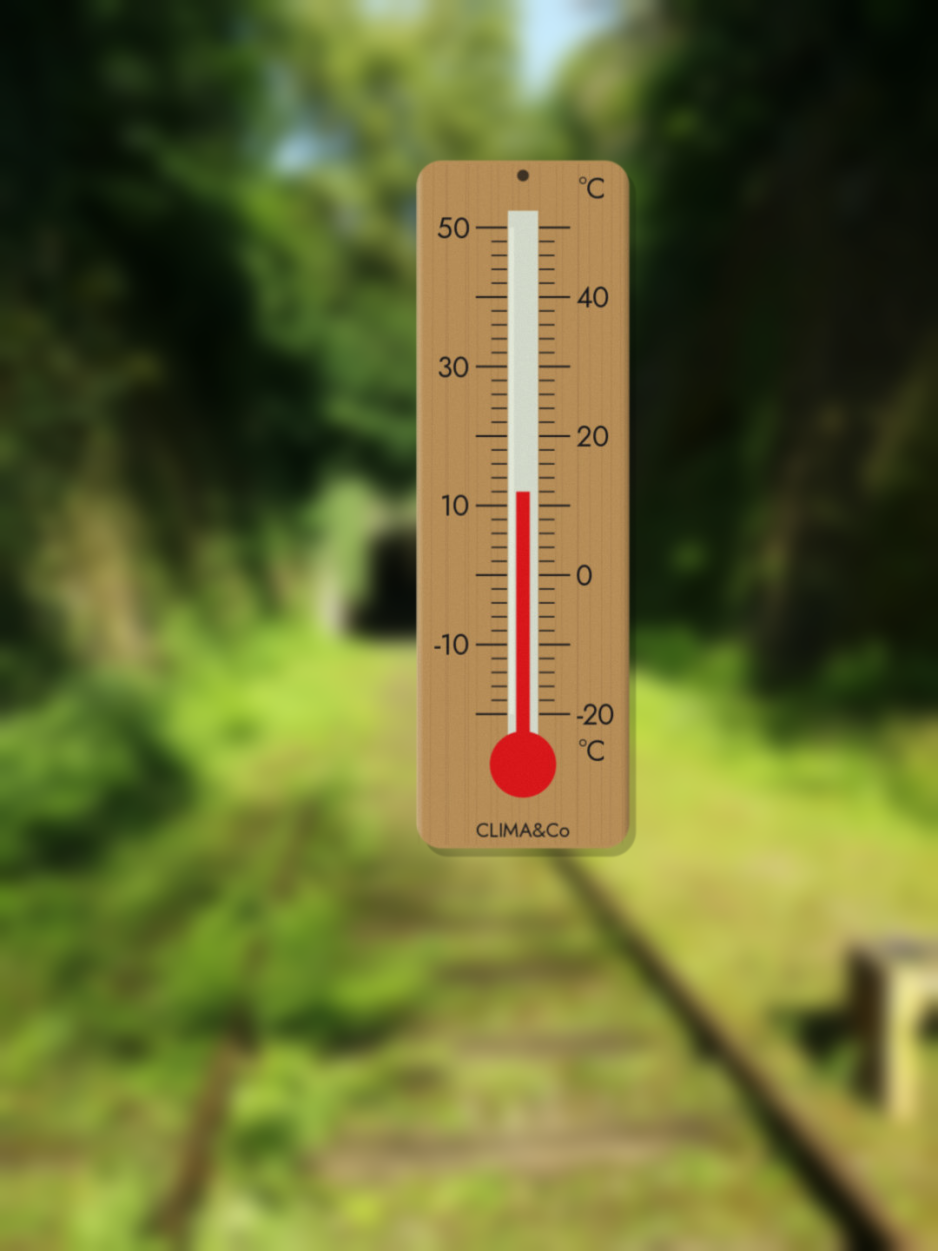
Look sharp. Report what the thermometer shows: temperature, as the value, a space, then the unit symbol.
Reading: 12 °C
